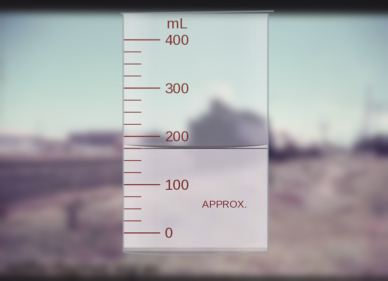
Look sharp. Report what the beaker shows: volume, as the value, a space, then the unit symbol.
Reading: 175 mL
